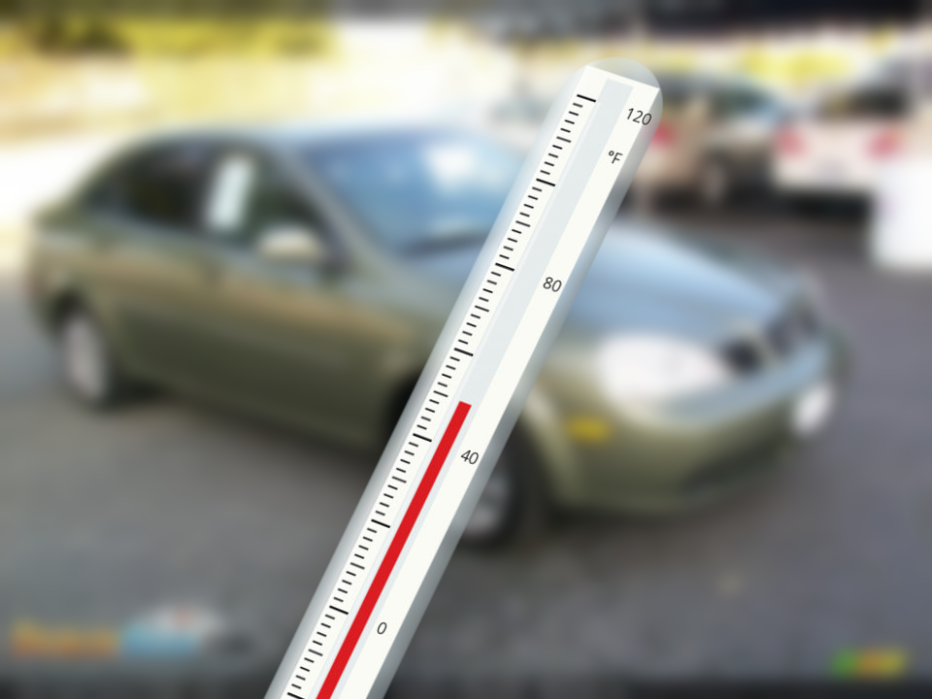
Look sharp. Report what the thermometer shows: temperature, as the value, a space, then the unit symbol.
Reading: 50 °F
